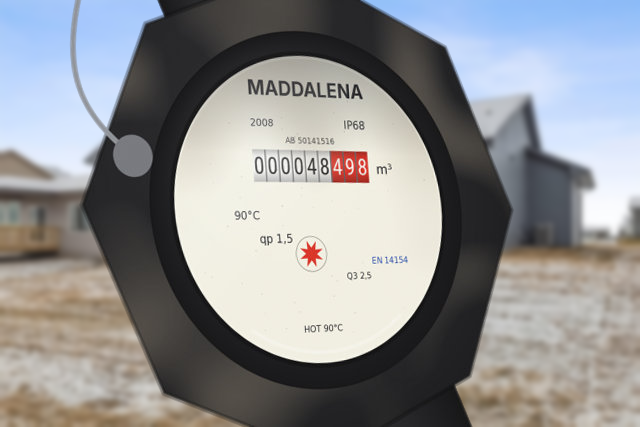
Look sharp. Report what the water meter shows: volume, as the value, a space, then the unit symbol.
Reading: 48.498 m³
